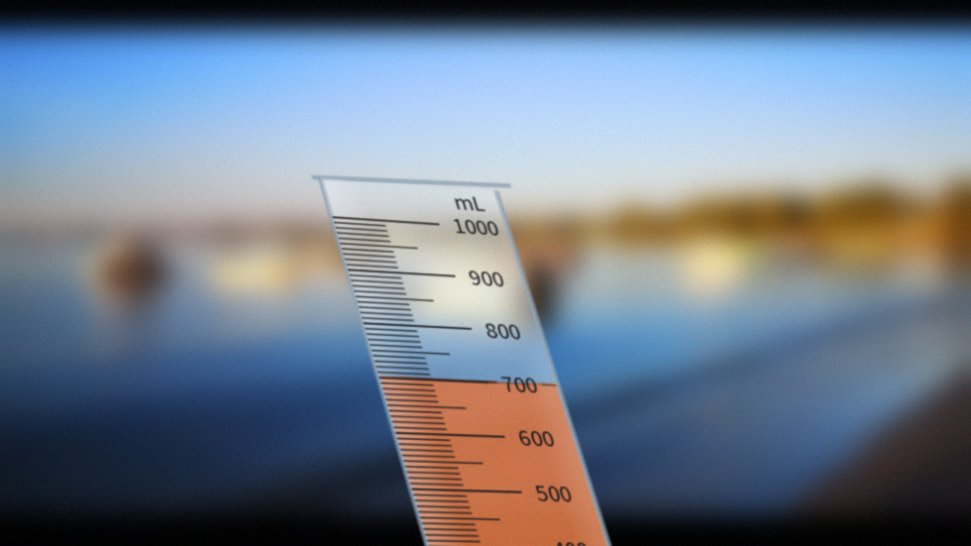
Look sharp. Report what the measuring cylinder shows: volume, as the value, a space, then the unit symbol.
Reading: 700 mL
